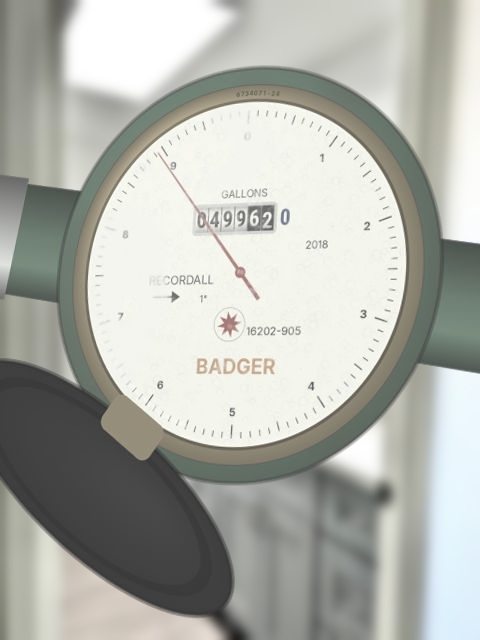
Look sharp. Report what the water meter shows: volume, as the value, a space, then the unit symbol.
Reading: 499618.9 gal
